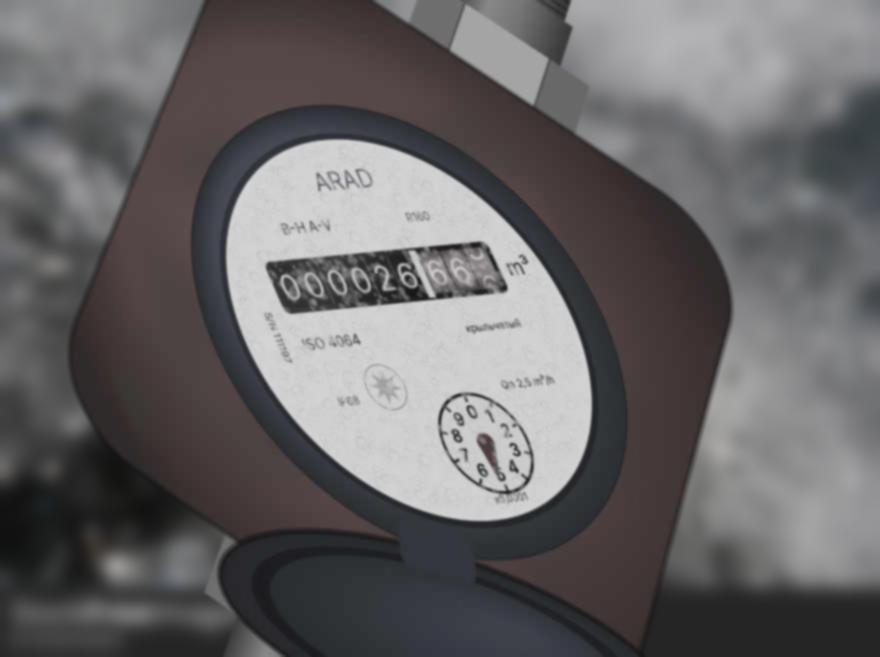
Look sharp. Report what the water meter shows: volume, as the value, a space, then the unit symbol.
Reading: 26.6655 m³
